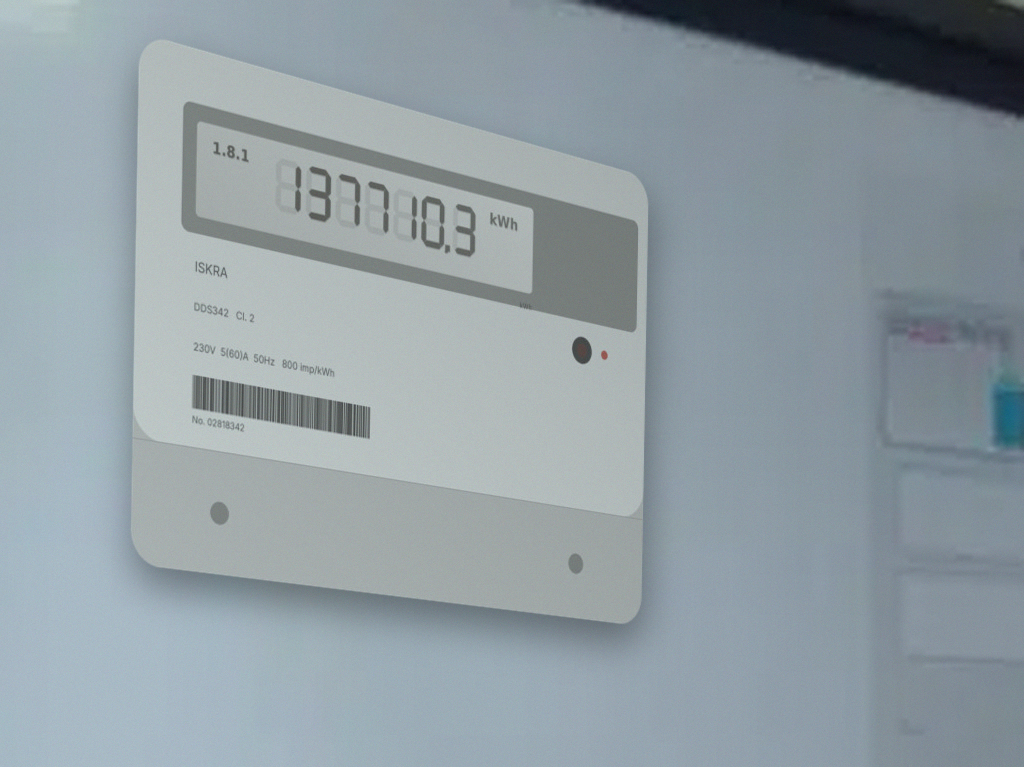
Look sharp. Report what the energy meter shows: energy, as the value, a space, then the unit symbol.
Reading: 137710.3 kWh
